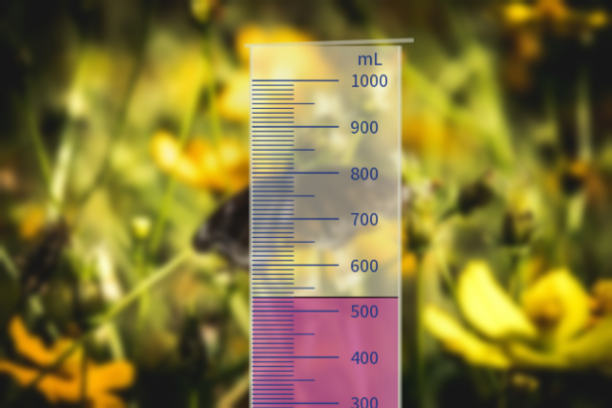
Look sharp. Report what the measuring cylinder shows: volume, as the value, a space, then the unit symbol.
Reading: 530 mL
